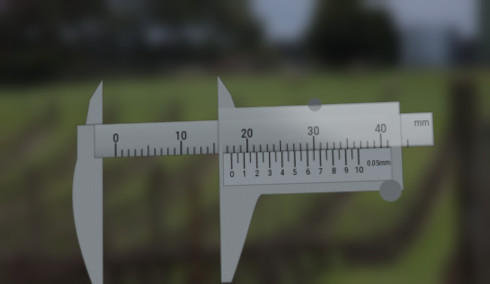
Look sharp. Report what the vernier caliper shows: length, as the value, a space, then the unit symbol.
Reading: 17.6 mm
